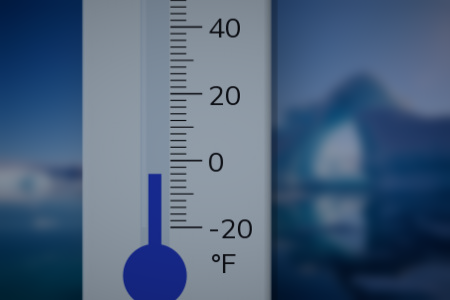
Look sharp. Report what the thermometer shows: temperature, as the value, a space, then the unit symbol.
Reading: -4 °F
